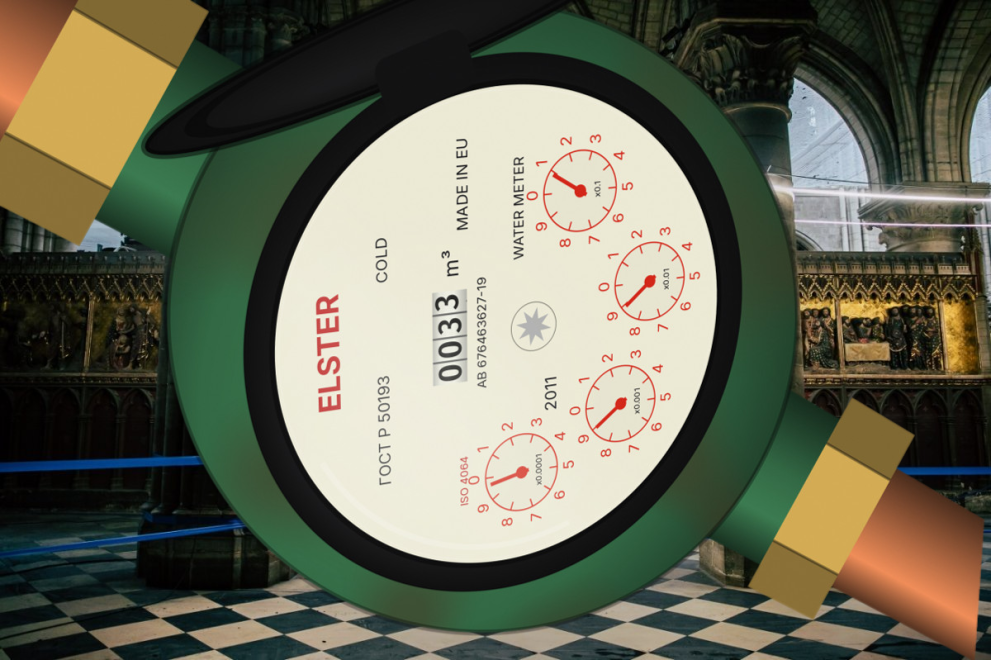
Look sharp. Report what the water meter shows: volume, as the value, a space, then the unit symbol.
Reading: 33.0889 m³
